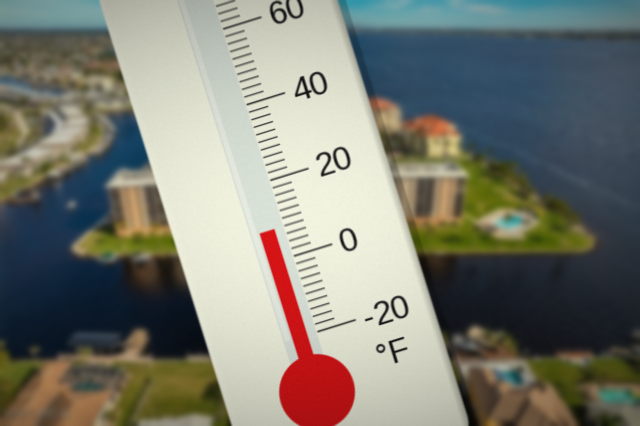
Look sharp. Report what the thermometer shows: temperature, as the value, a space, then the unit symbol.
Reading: 8 °F
